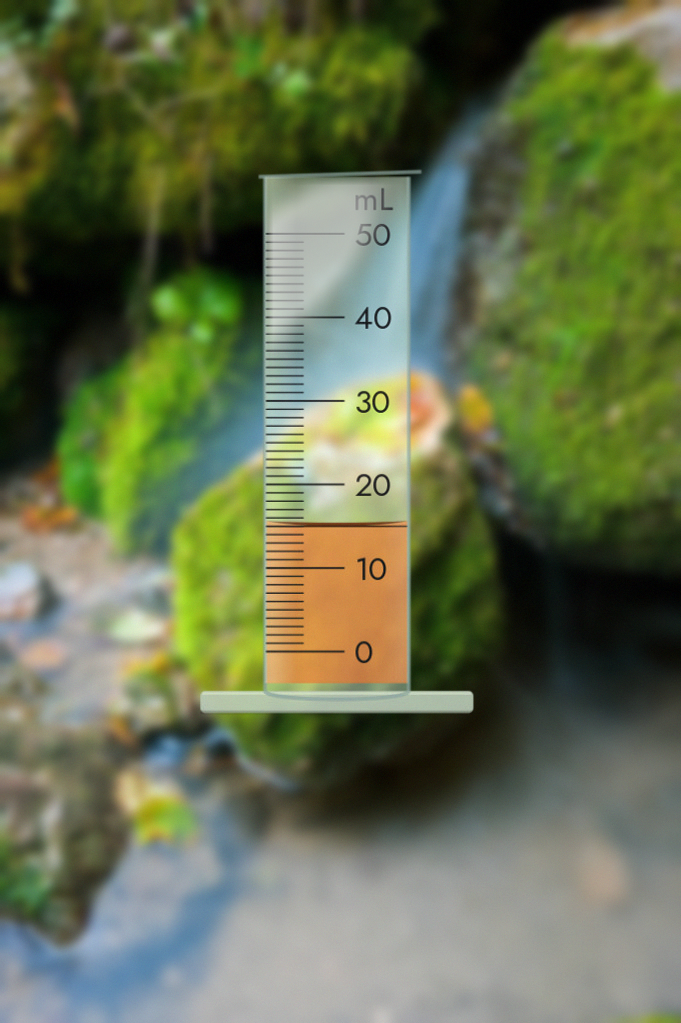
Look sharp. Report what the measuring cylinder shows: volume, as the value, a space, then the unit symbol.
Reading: 15 mL
